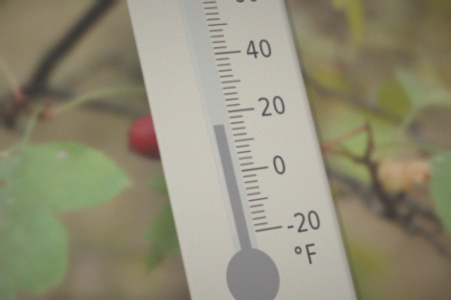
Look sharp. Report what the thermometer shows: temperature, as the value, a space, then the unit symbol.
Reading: 16 °F
